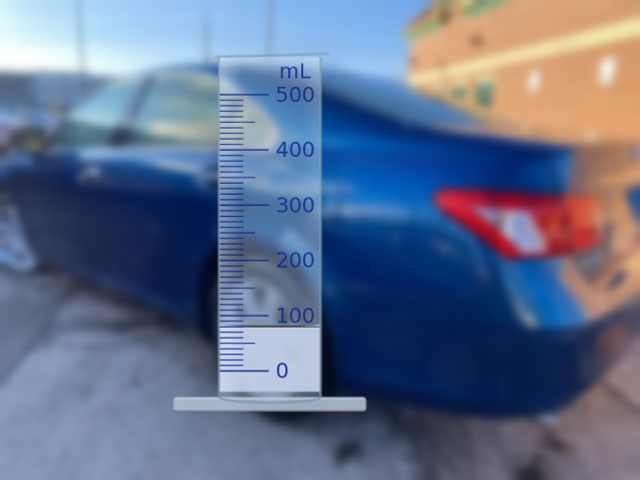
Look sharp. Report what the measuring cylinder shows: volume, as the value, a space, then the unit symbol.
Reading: 80 mL
